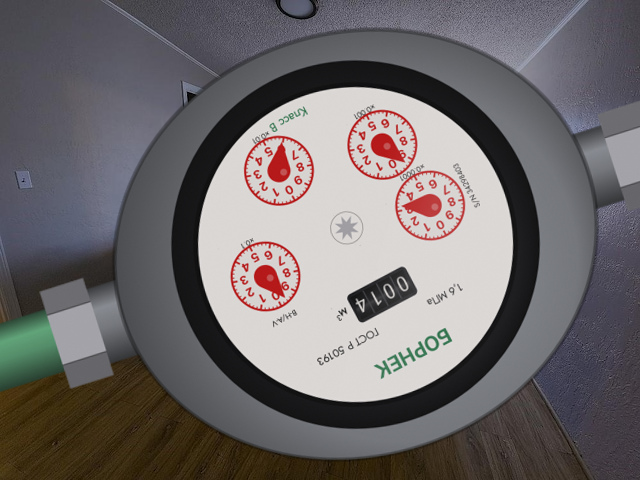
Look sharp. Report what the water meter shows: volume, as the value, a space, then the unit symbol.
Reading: 13.9593 m³
